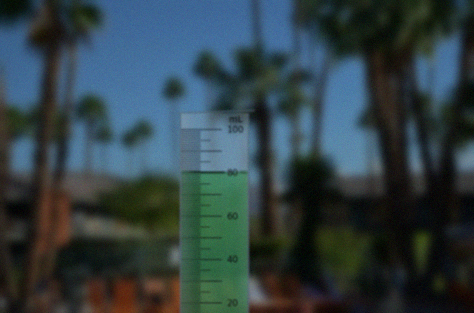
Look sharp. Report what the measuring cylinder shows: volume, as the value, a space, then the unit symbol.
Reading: 80 mL
